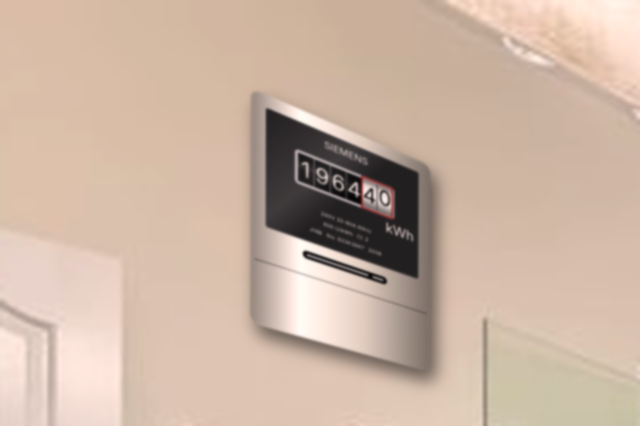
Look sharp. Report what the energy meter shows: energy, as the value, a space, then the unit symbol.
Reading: 1964.40 kWh
